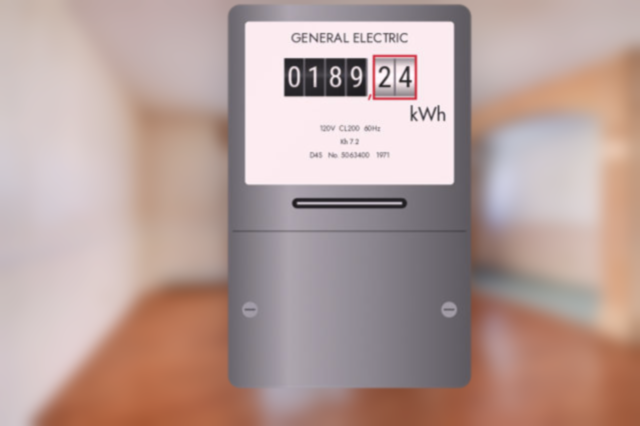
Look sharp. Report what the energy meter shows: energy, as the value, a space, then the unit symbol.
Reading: 189.24 kWh
